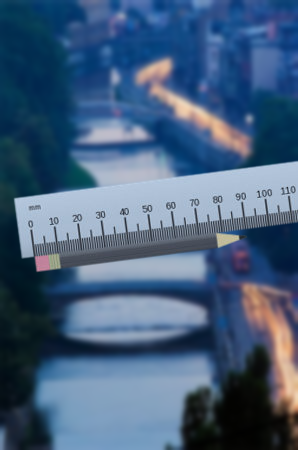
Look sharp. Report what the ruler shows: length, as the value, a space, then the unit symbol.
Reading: 90 mm
